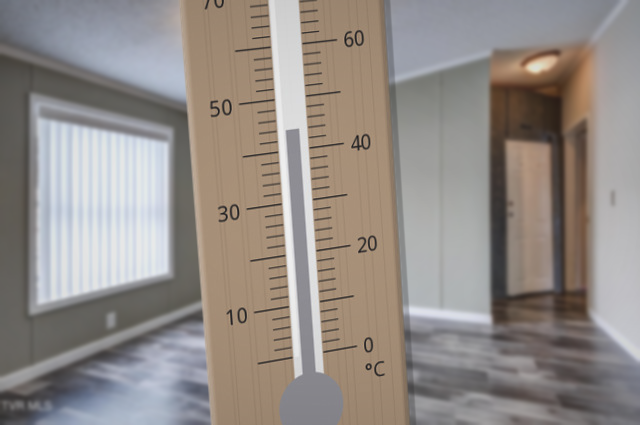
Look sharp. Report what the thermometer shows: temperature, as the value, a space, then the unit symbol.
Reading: 44 °C
